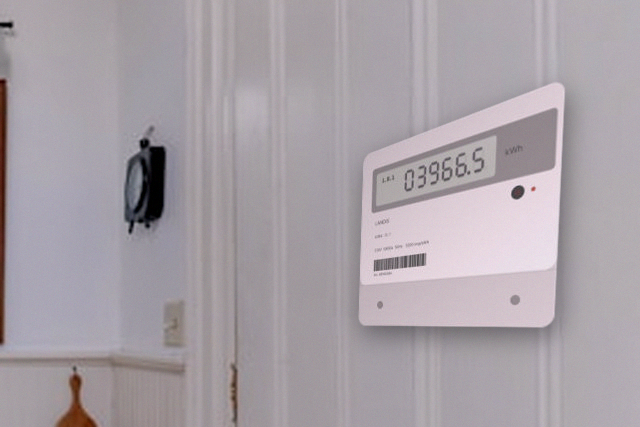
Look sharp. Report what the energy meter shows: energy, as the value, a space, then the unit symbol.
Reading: 3966.5 kWh
